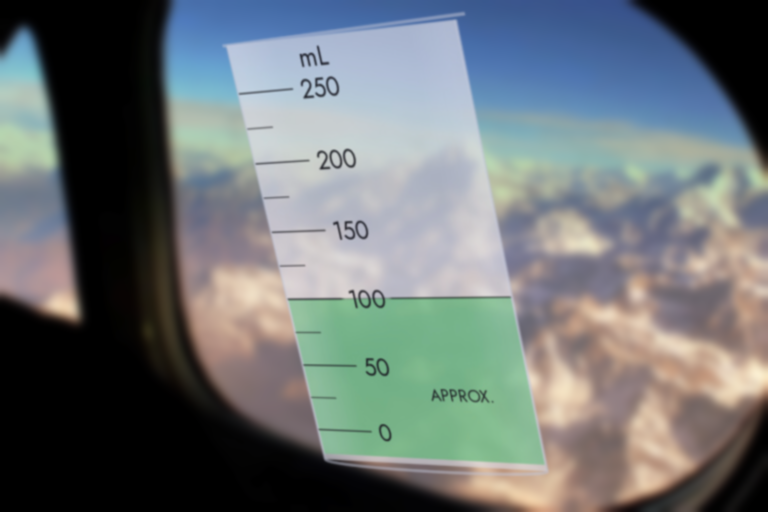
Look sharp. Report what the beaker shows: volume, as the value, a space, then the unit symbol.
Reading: 100 mL
